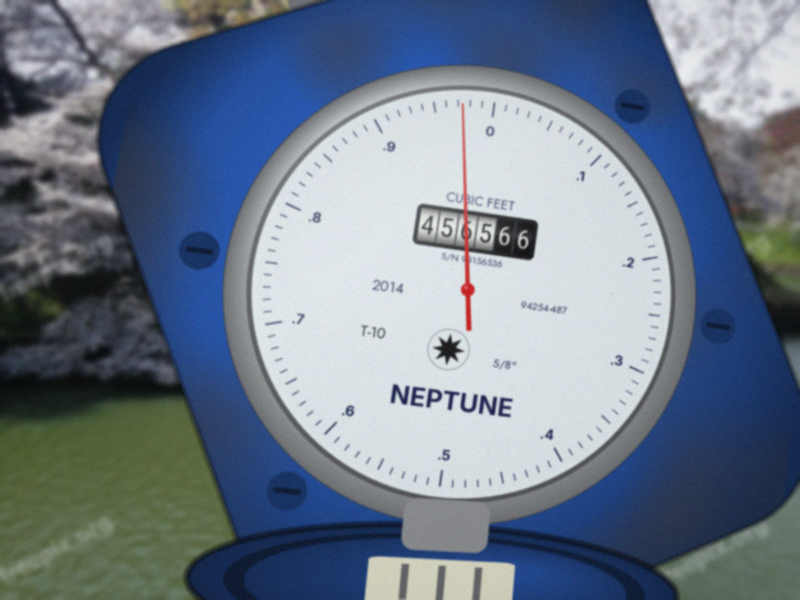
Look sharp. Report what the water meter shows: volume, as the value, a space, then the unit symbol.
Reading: 456565.97 ft³
